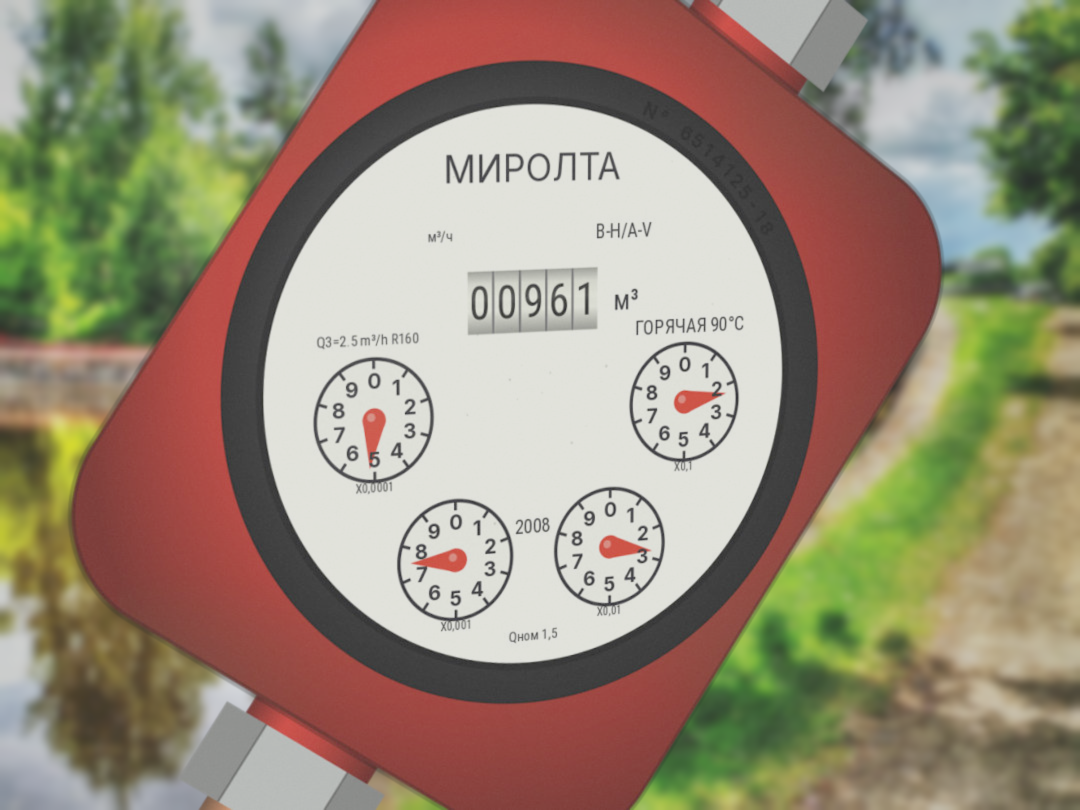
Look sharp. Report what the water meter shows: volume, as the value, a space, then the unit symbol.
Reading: 961.2275 m³
